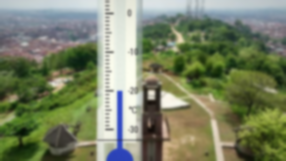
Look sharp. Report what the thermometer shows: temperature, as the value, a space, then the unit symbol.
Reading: -20 °C
